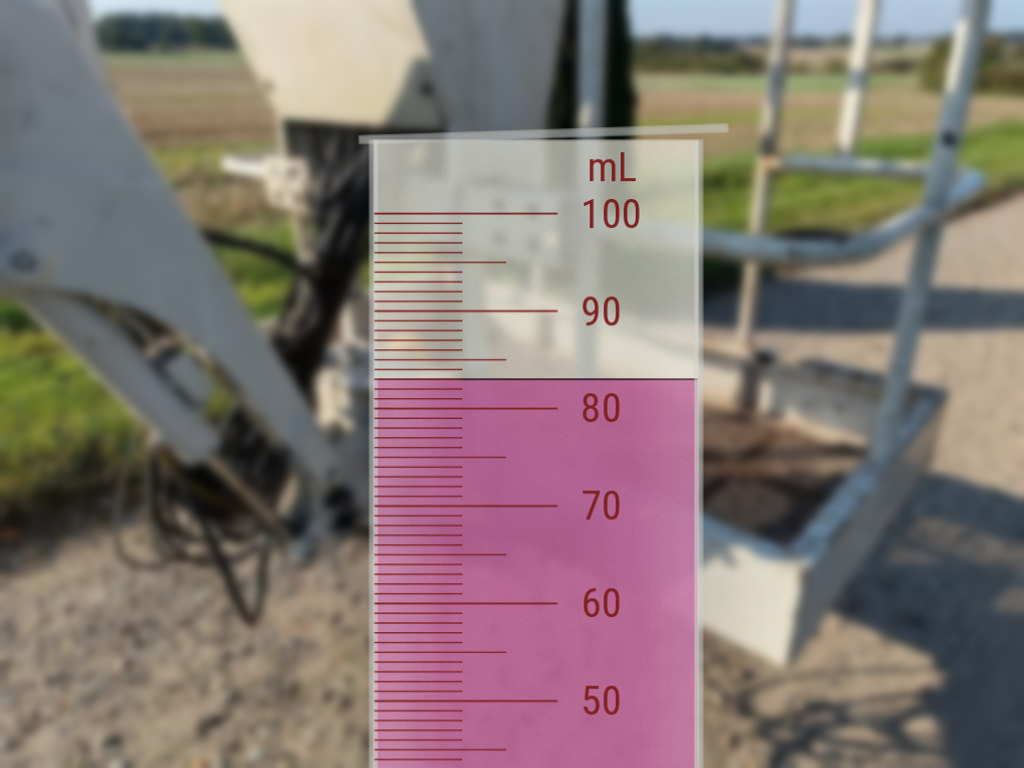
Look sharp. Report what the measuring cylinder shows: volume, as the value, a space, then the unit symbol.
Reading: 83 mL
